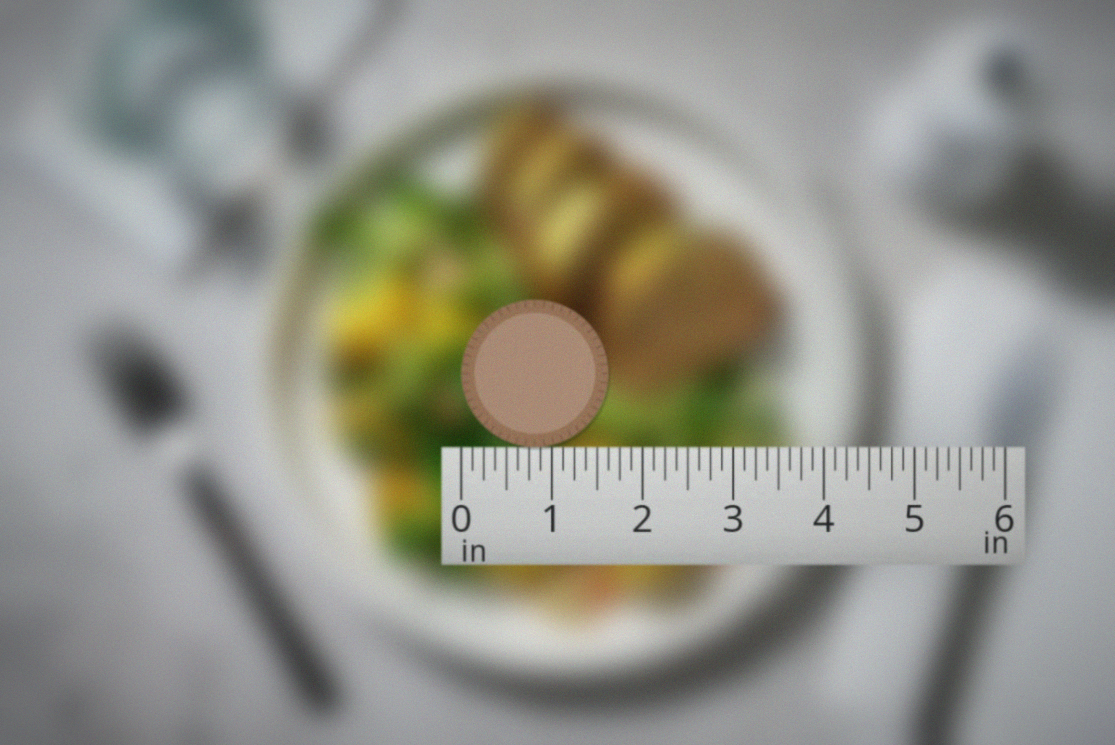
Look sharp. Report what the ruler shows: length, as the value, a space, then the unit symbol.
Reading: 1.625 in
